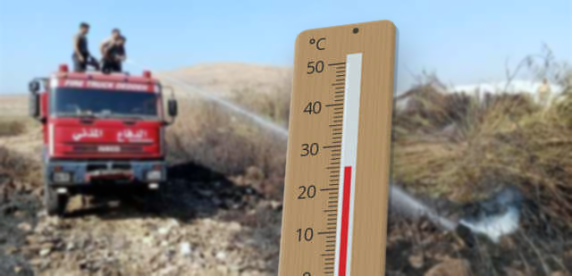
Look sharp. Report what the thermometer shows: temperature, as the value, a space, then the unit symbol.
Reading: 25 °C
